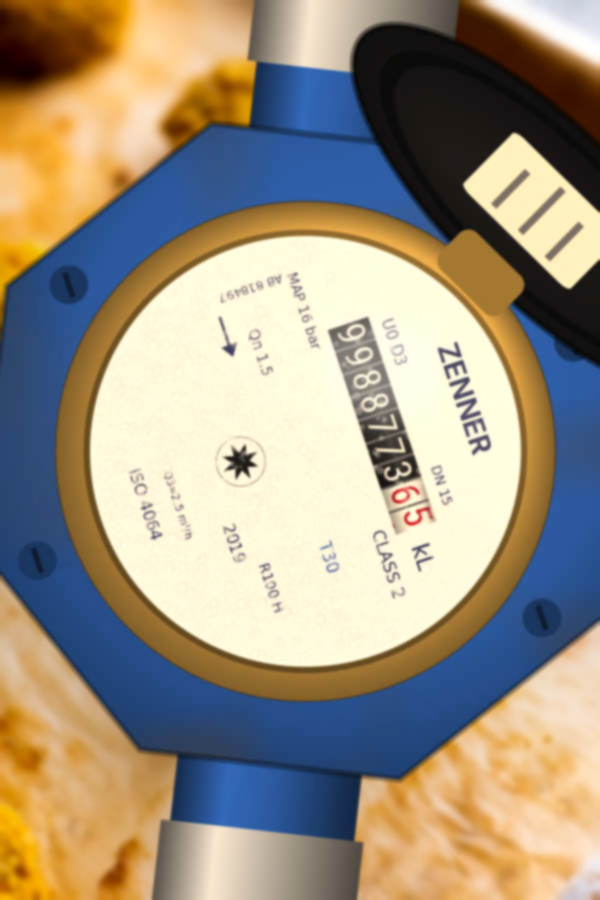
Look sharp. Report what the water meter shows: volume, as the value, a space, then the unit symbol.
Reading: 9988773.65 kL
